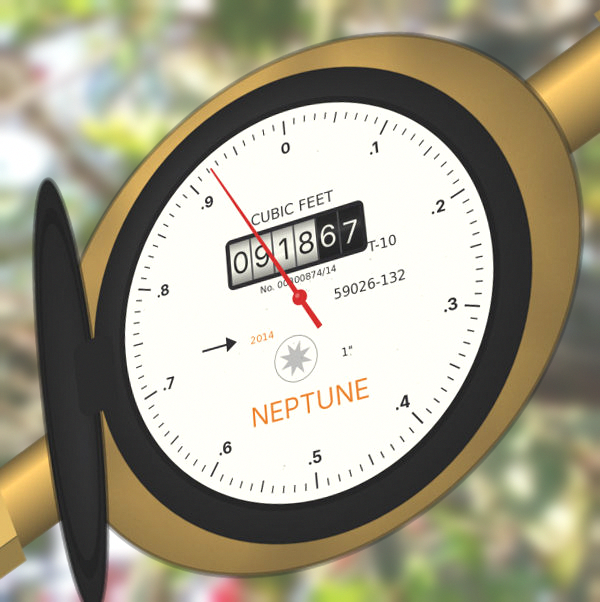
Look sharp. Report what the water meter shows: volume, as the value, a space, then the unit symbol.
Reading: 91866.92 ft³
